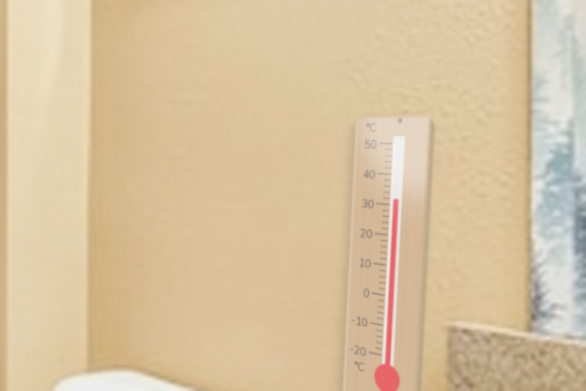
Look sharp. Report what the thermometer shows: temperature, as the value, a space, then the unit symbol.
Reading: 32 °C
